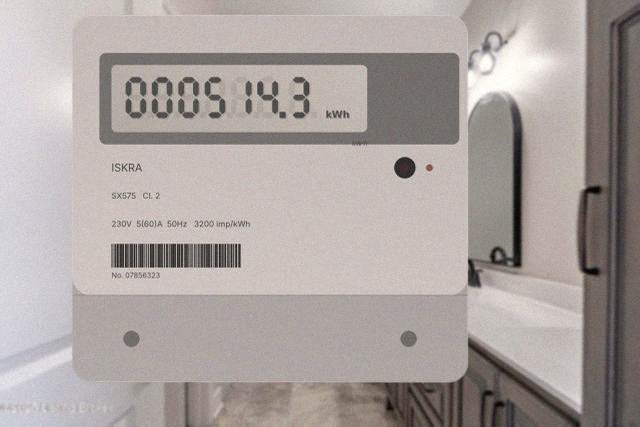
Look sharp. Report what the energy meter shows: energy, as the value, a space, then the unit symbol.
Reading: 514.3 kWh
